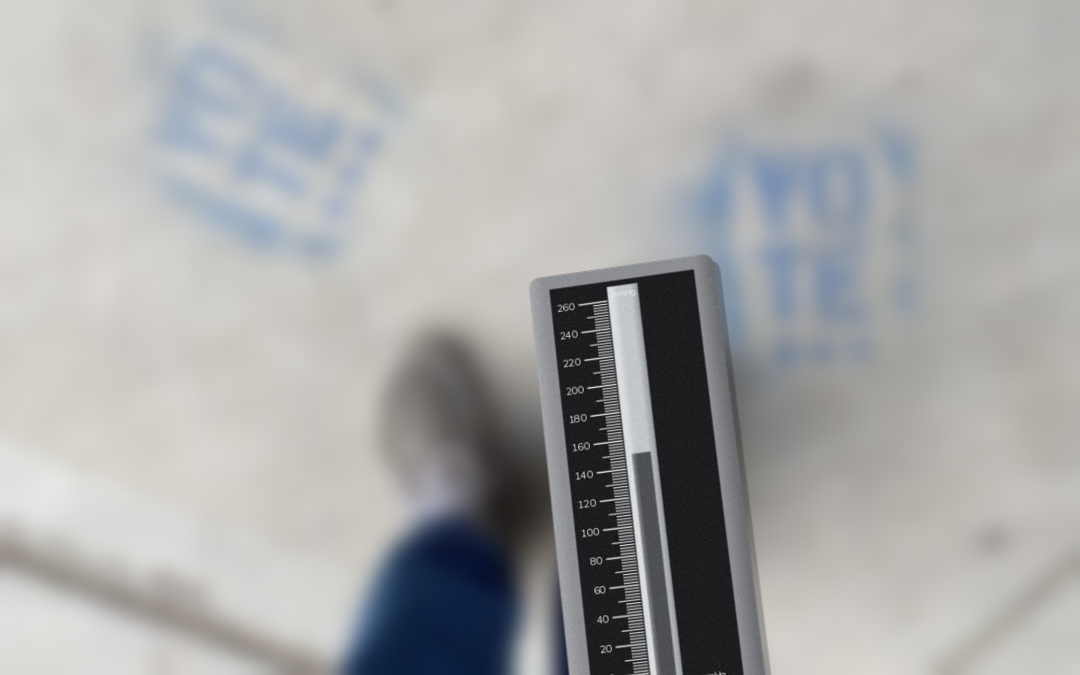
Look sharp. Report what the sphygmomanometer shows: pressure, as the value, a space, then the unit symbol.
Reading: 150 mmHg
